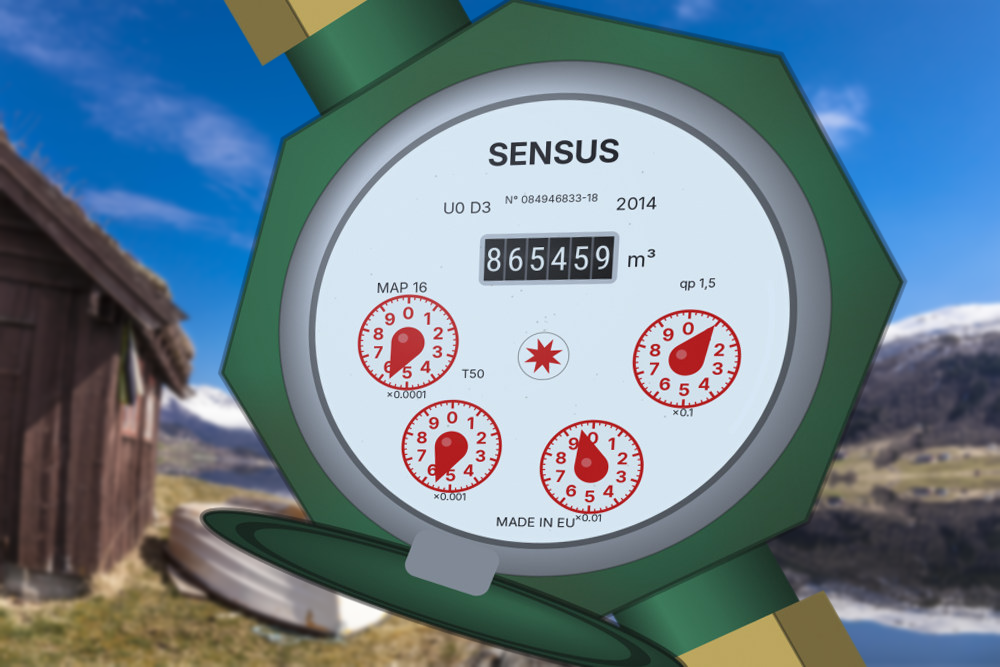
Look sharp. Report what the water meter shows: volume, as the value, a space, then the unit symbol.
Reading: 865459.0955 m³
